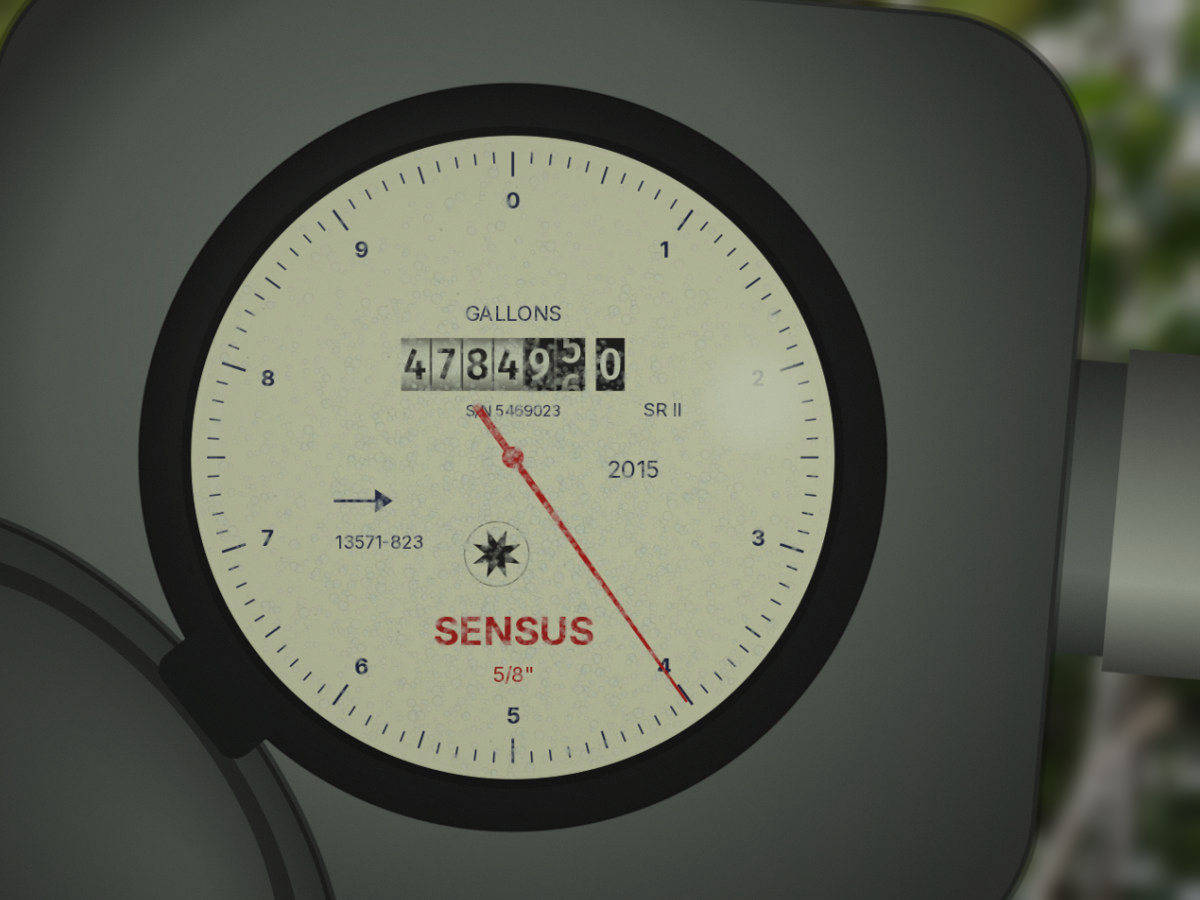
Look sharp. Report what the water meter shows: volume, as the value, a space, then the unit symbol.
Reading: 4784954.0 gal
